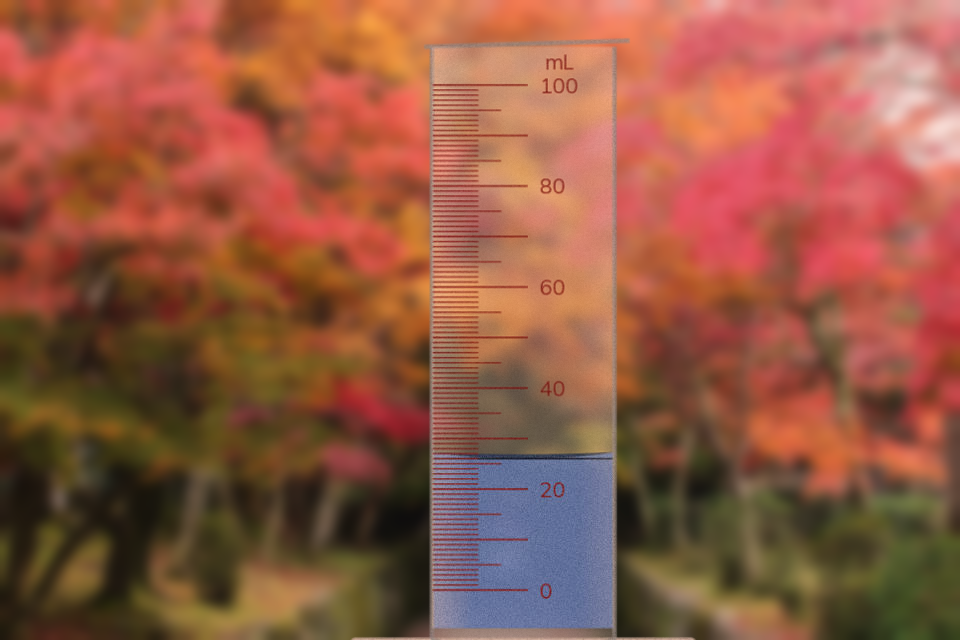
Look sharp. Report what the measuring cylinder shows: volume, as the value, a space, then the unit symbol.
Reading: 26 mL
